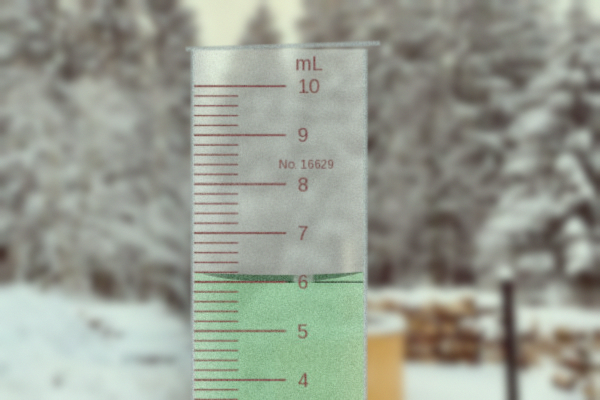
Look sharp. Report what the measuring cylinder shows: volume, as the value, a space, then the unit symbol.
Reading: 6 mL
